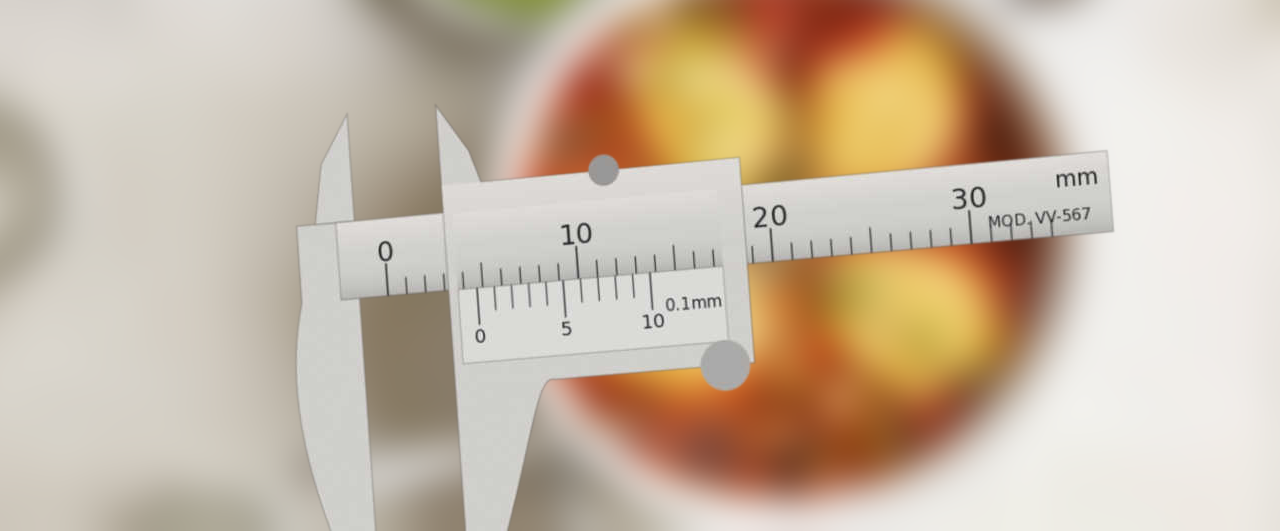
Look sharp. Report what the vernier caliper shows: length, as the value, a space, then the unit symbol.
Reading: 4.7 mm
